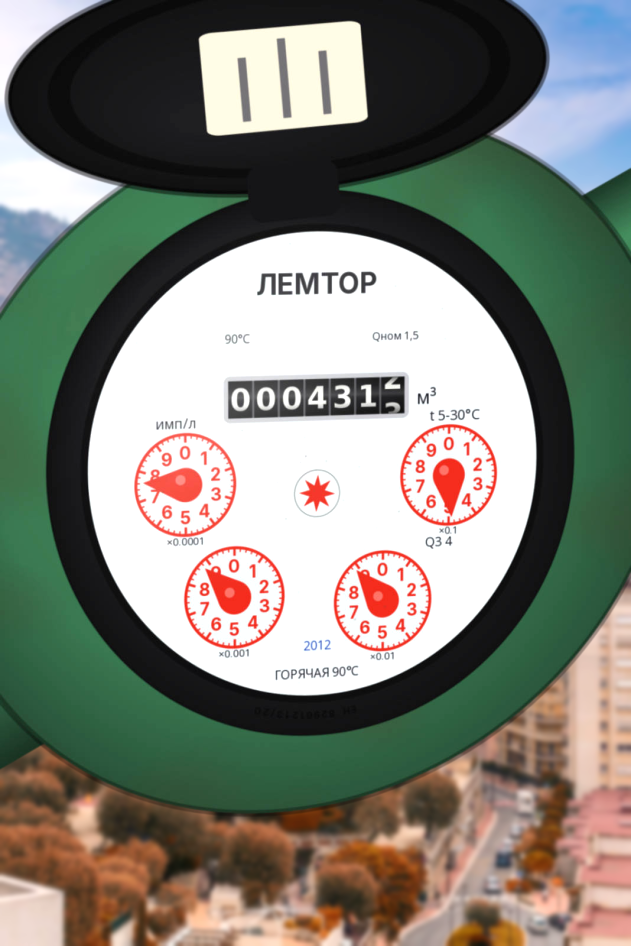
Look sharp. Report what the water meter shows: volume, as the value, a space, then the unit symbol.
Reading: 4312.4887 m³
